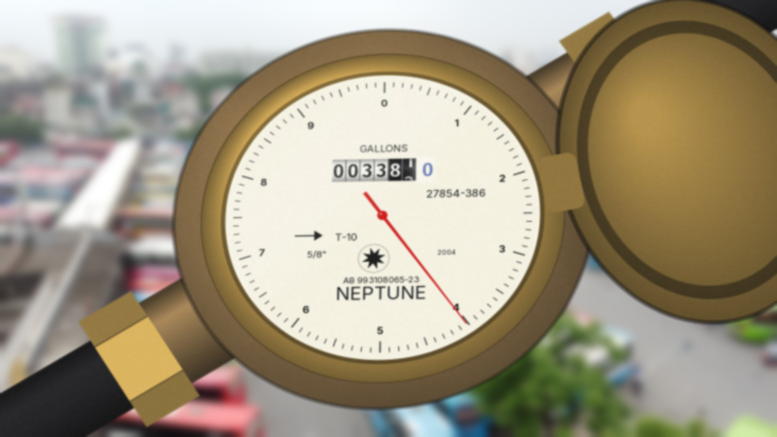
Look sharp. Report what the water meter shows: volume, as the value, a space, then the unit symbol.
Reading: 33814.0 gal
